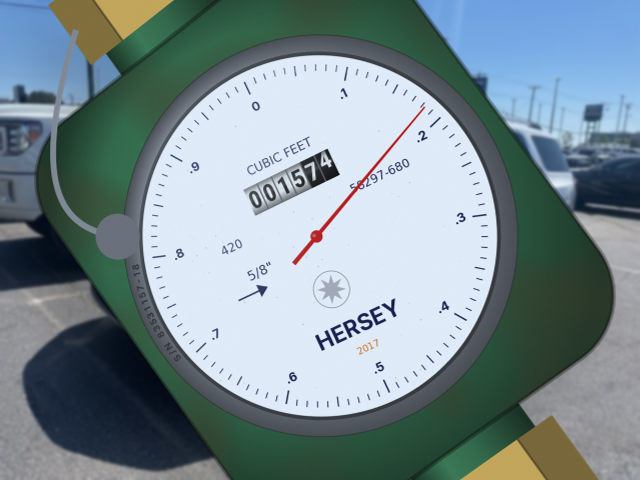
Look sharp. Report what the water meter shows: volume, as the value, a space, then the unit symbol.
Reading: 1574.18 ft³
